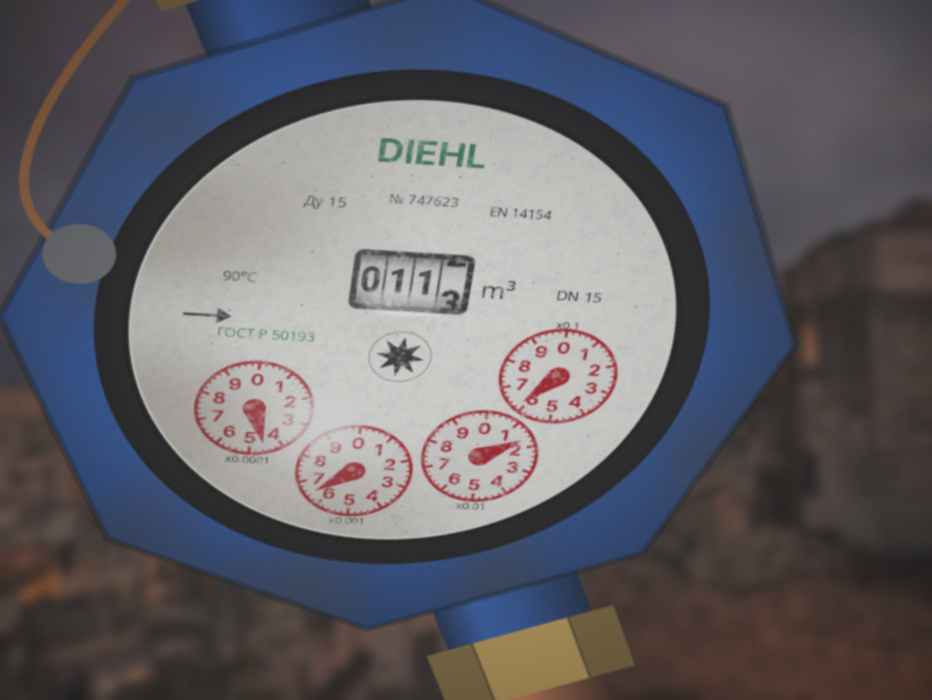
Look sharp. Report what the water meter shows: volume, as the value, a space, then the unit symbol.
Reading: 112.6164 m³
